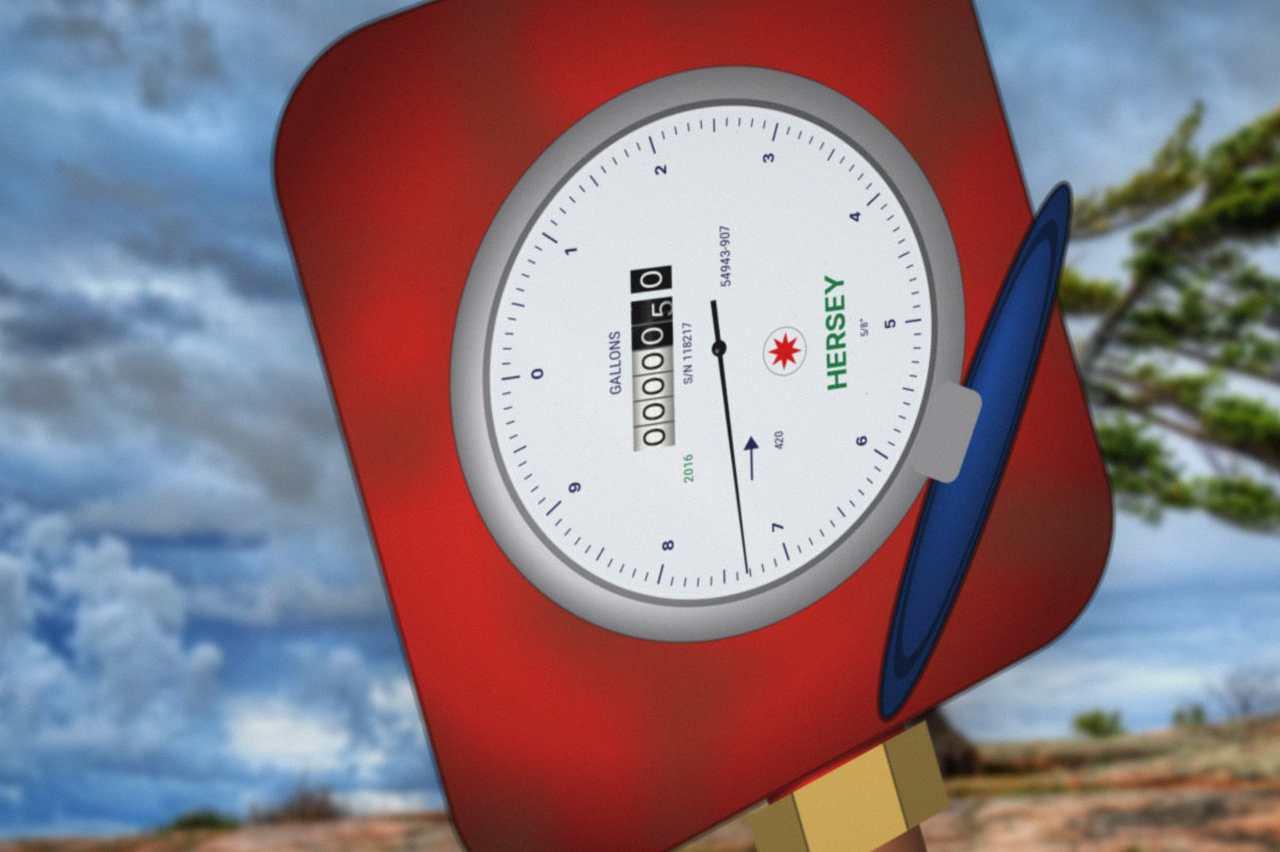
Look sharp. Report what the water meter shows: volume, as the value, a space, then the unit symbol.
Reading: 47.3 gal
